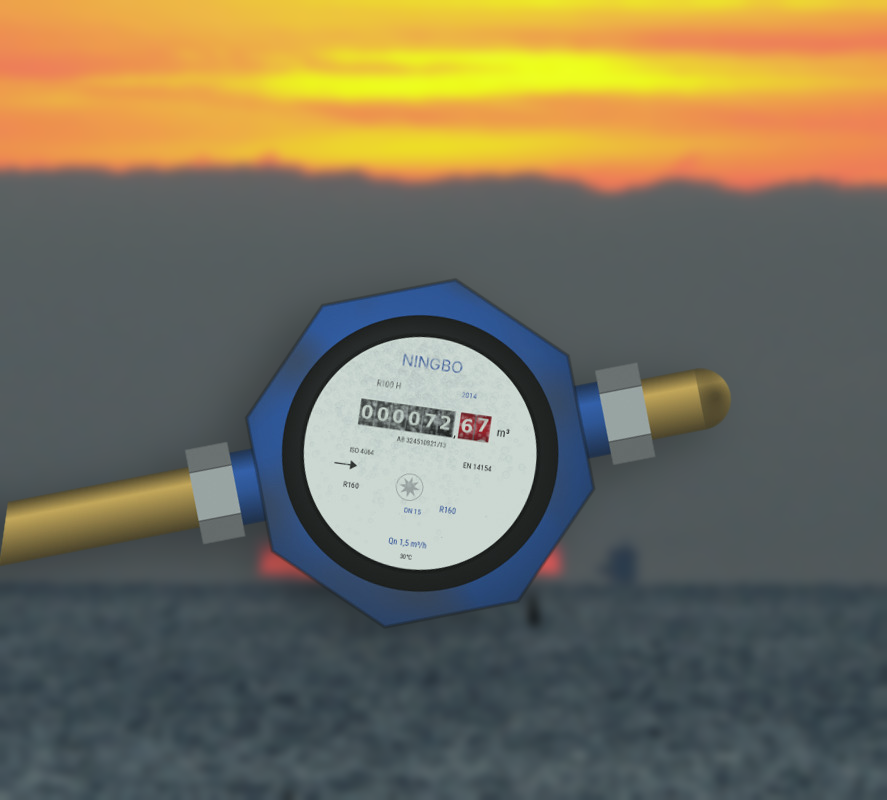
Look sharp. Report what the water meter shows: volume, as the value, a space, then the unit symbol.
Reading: 72.67 m³
